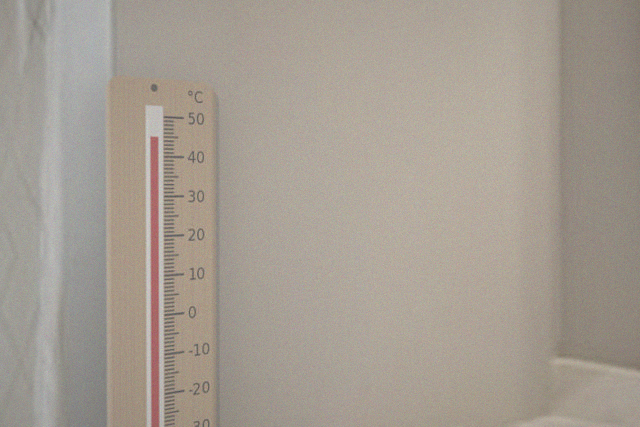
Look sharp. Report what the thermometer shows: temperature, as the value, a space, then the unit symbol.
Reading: 45 °C
